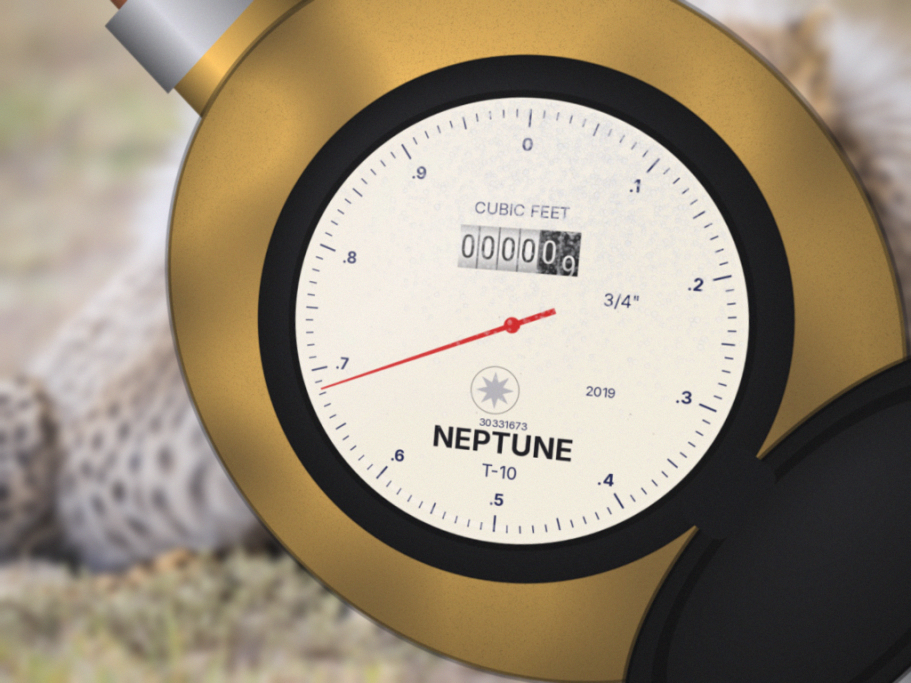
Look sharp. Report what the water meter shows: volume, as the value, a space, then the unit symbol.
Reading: 8.68 ft³
